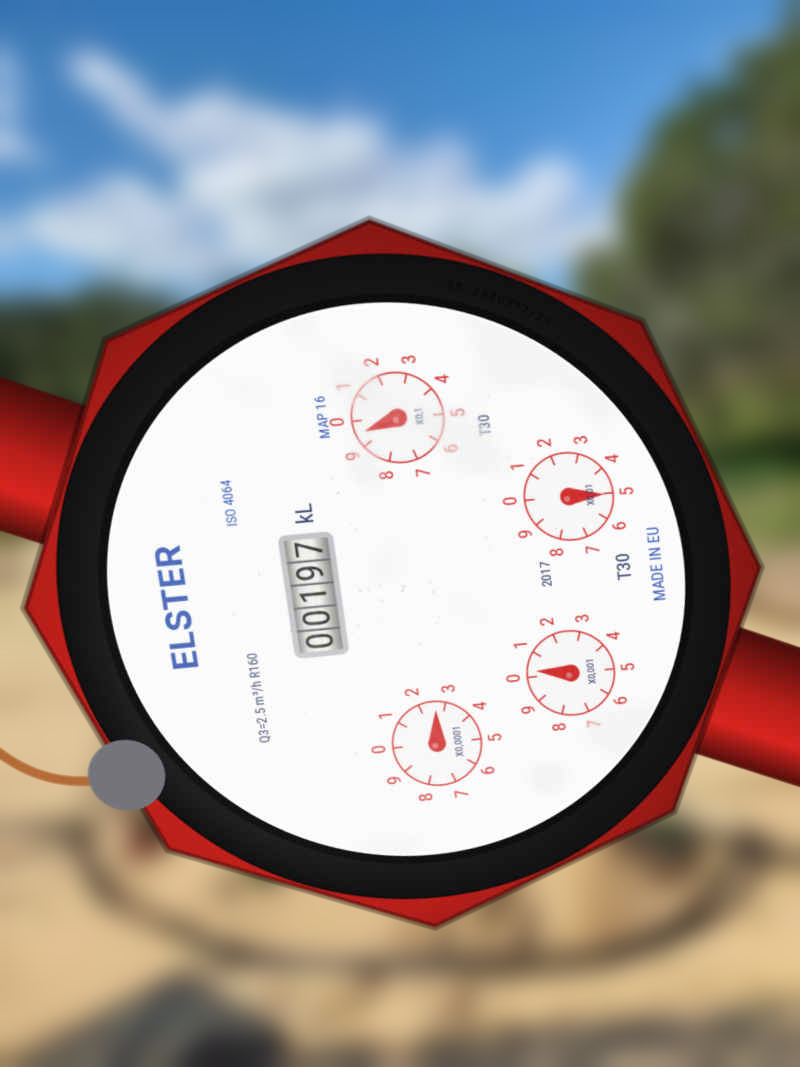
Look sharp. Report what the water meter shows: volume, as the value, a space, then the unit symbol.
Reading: 196.9502 kL
